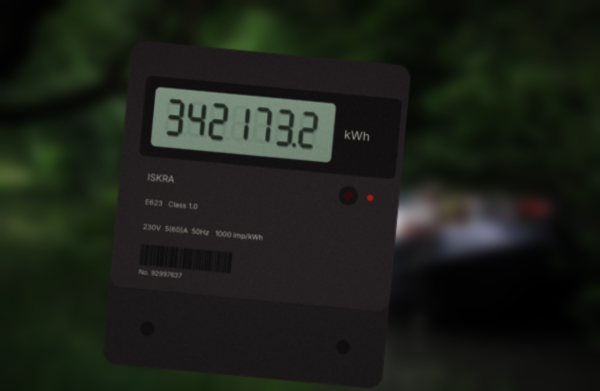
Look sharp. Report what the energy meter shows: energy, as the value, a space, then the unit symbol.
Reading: 342173.2 kWh
